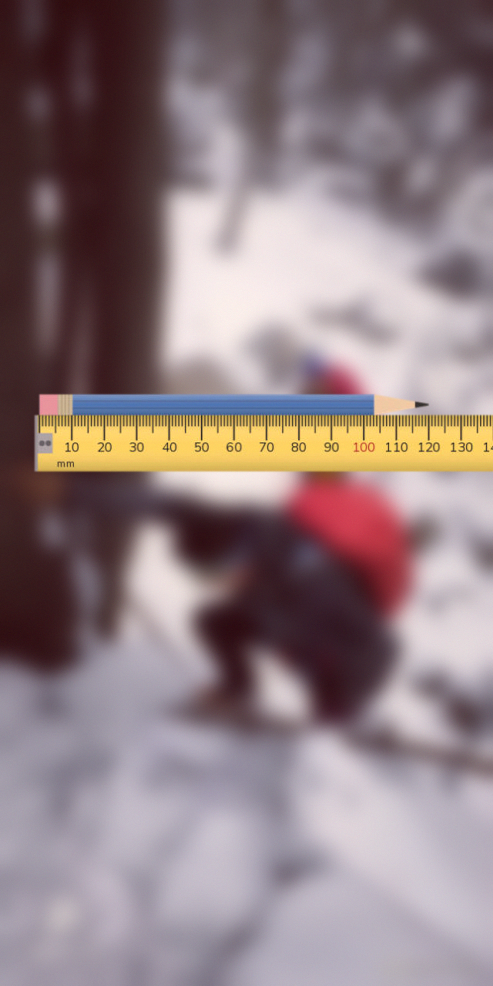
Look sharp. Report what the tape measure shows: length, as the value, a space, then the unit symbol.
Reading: 120 mm
